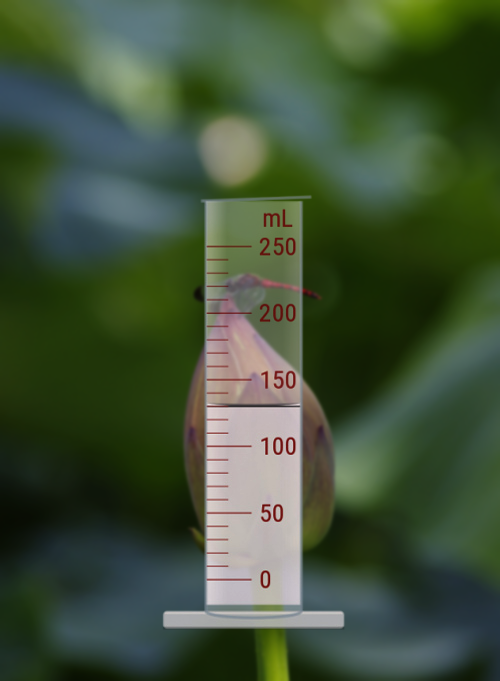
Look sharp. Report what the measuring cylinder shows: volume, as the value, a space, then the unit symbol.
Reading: 130 mL
